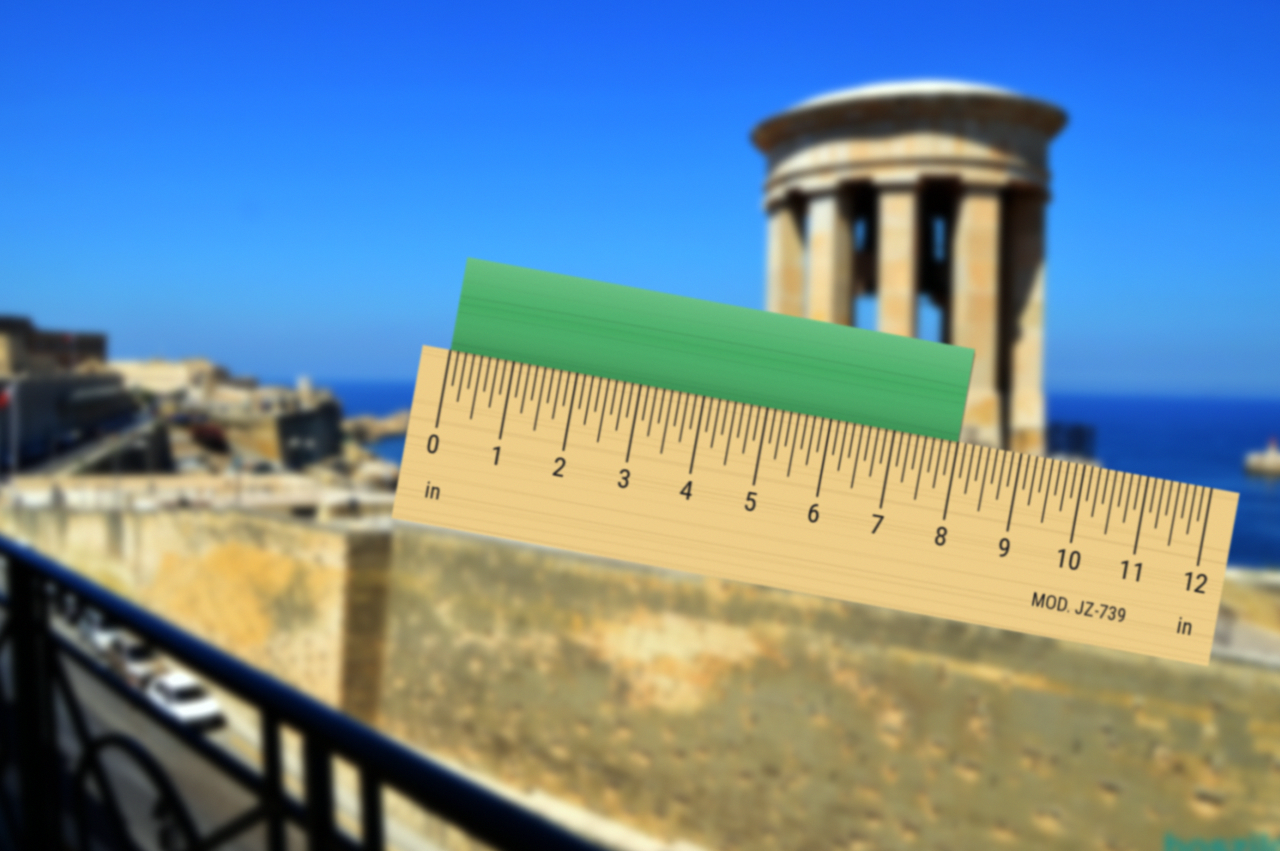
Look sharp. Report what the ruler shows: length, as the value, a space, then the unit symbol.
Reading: 8 in
